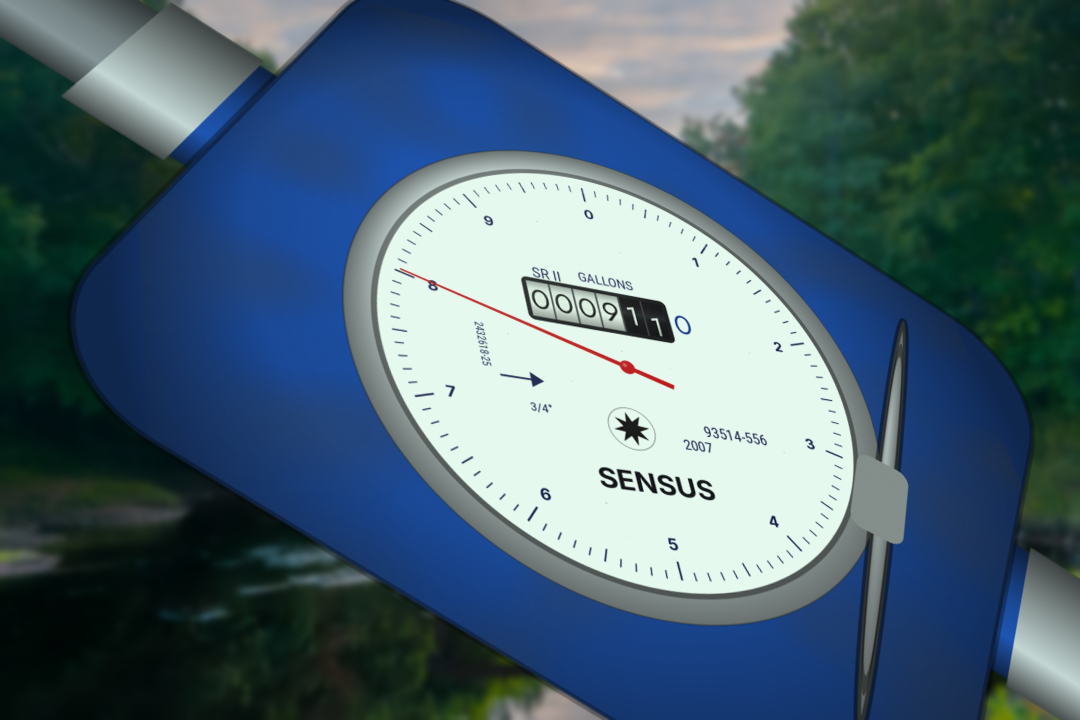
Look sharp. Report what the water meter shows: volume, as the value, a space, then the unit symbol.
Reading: 9108.0 gal
